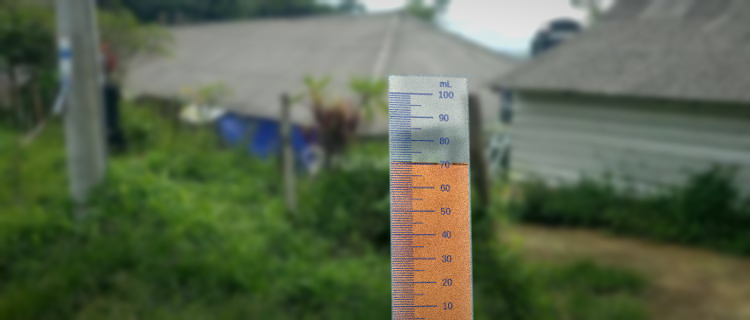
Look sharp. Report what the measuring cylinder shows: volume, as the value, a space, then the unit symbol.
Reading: 70 mL
